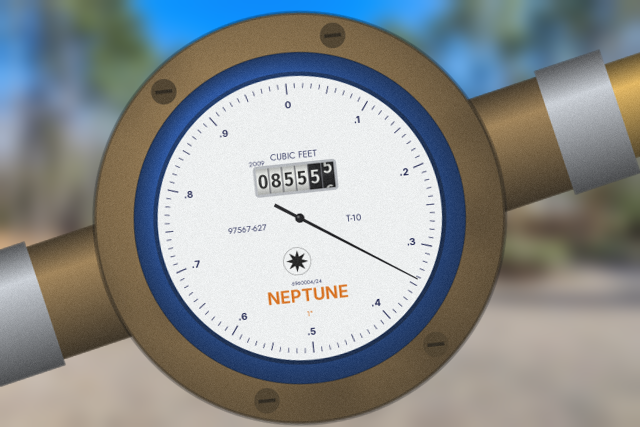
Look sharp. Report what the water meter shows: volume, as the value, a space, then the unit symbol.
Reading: 85555.34 ft³
